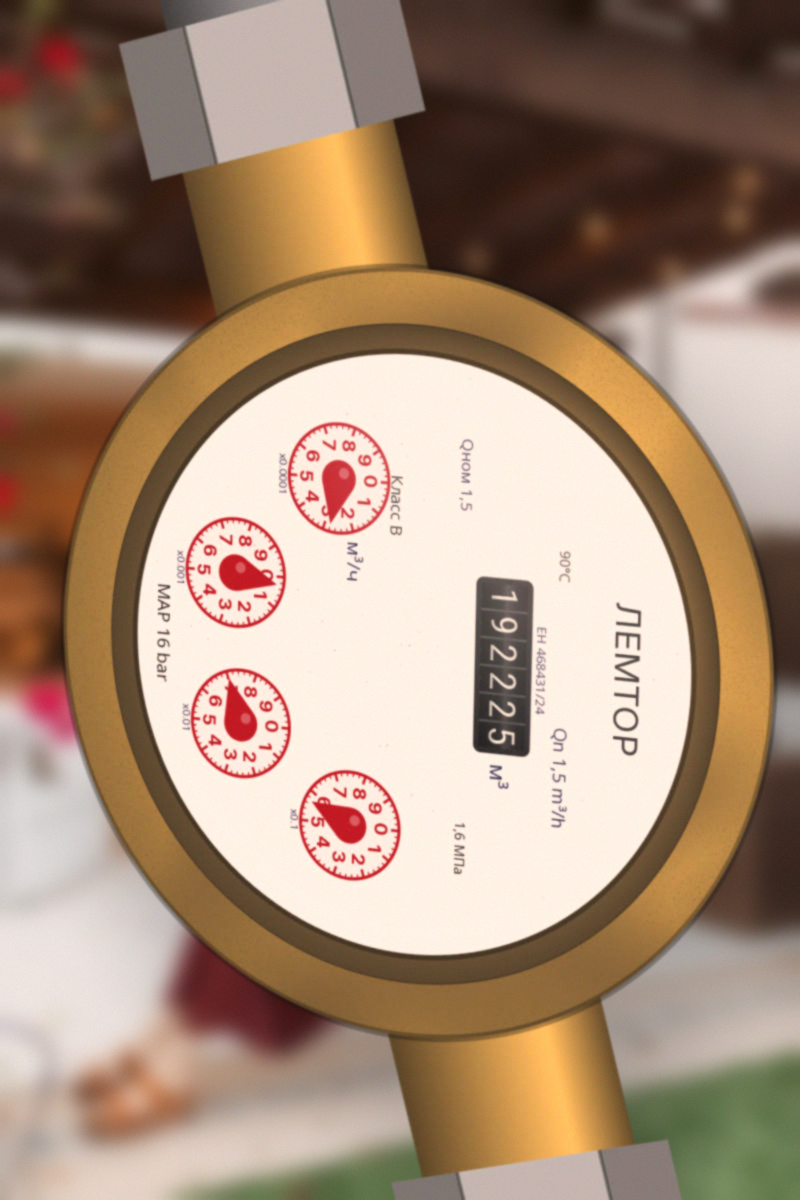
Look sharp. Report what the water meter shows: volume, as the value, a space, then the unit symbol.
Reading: 192225.5702 m³
